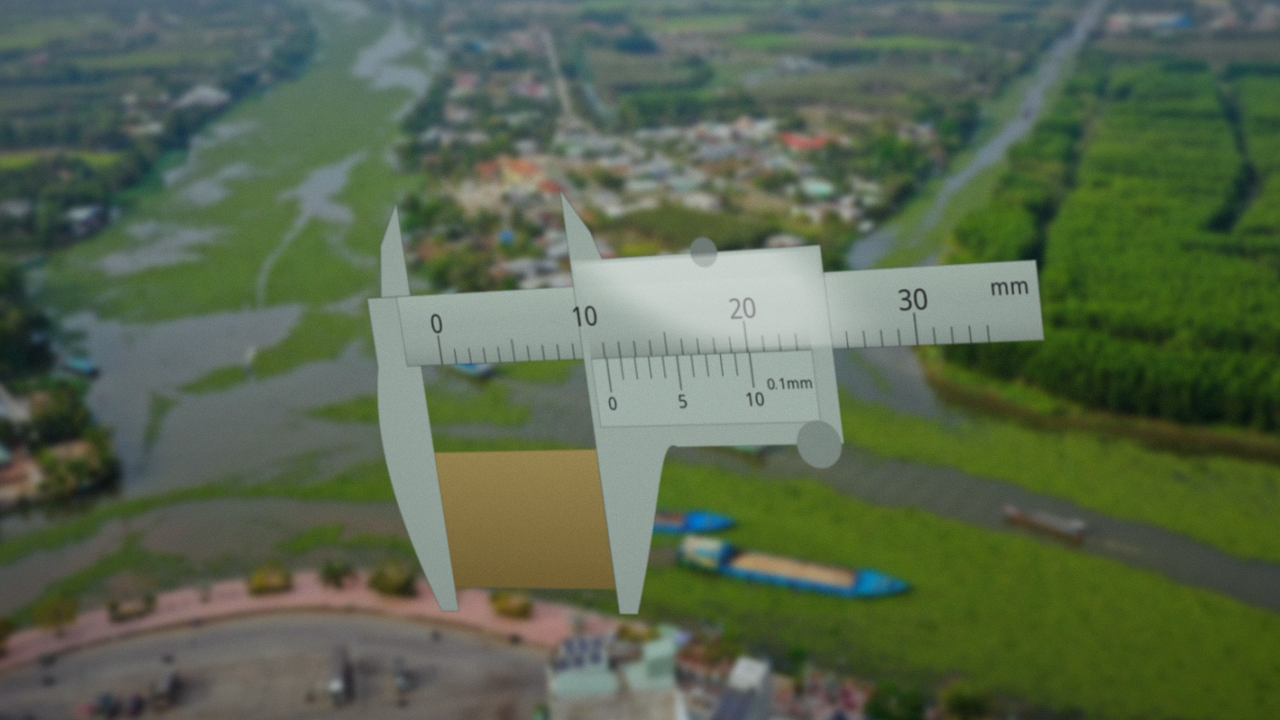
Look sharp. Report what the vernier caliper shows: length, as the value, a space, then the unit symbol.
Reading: 11.1 mm
